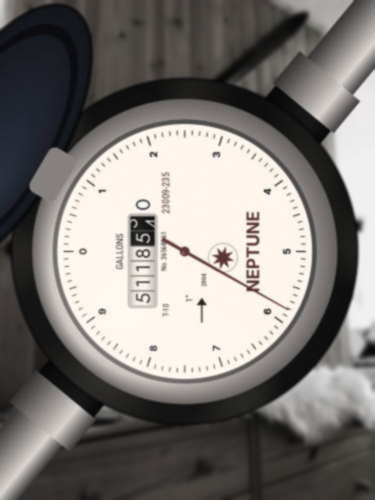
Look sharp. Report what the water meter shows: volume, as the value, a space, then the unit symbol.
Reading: 5118535.8 gal
